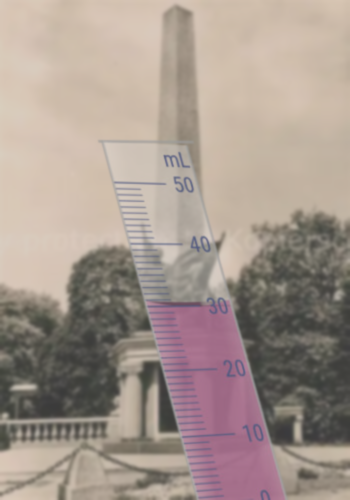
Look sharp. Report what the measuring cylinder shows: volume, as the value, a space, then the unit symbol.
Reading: 30 mL
